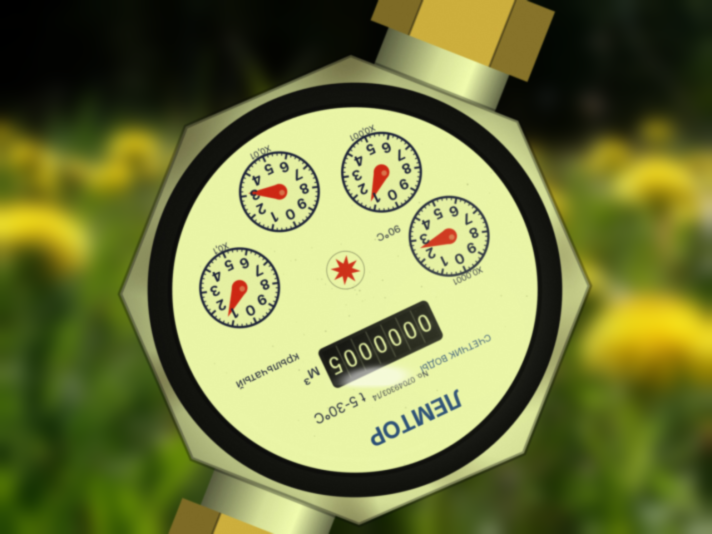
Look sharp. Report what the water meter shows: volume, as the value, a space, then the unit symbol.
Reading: 5.1312 m³
